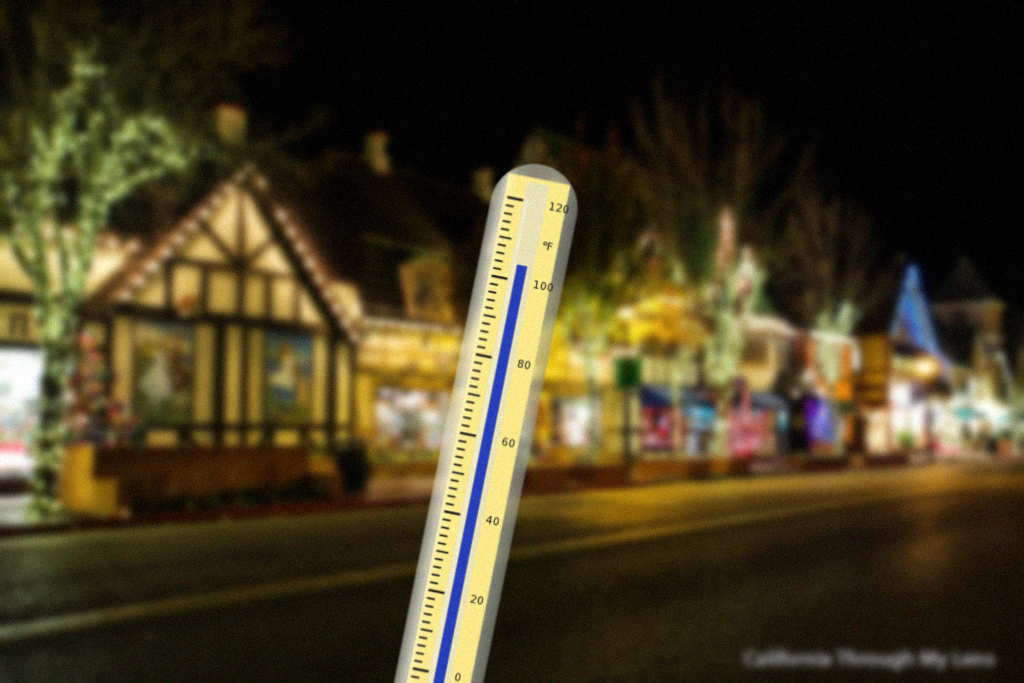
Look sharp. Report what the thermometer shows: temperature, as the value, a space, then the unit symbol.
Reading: 104 °F
